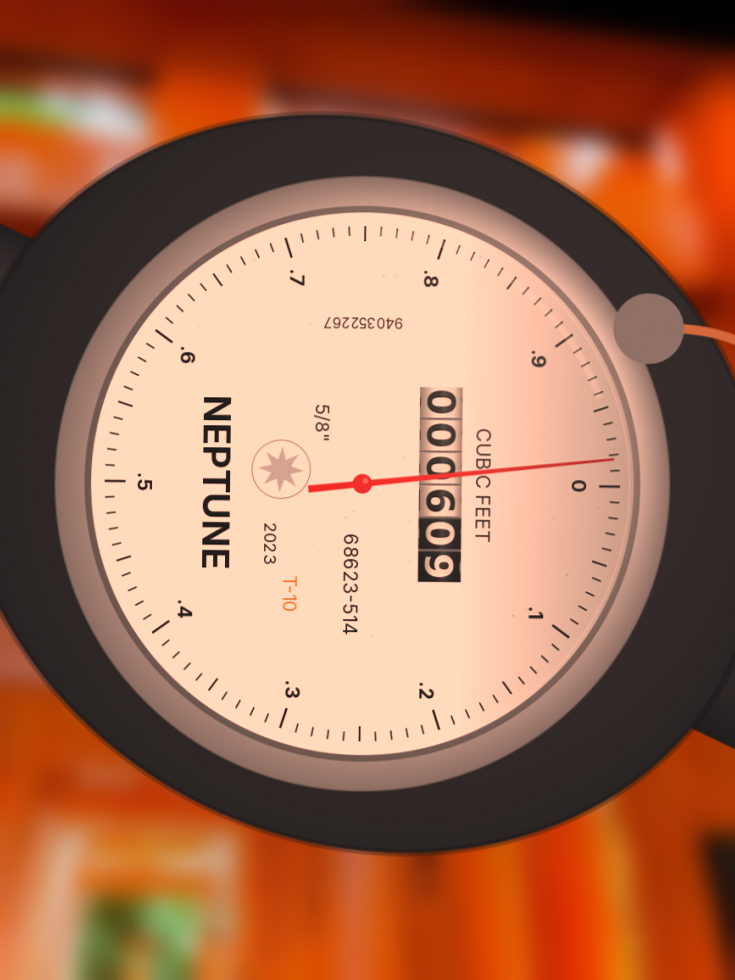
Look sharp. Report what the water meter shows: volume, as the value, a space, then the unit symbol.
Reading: 608.98 ft³
